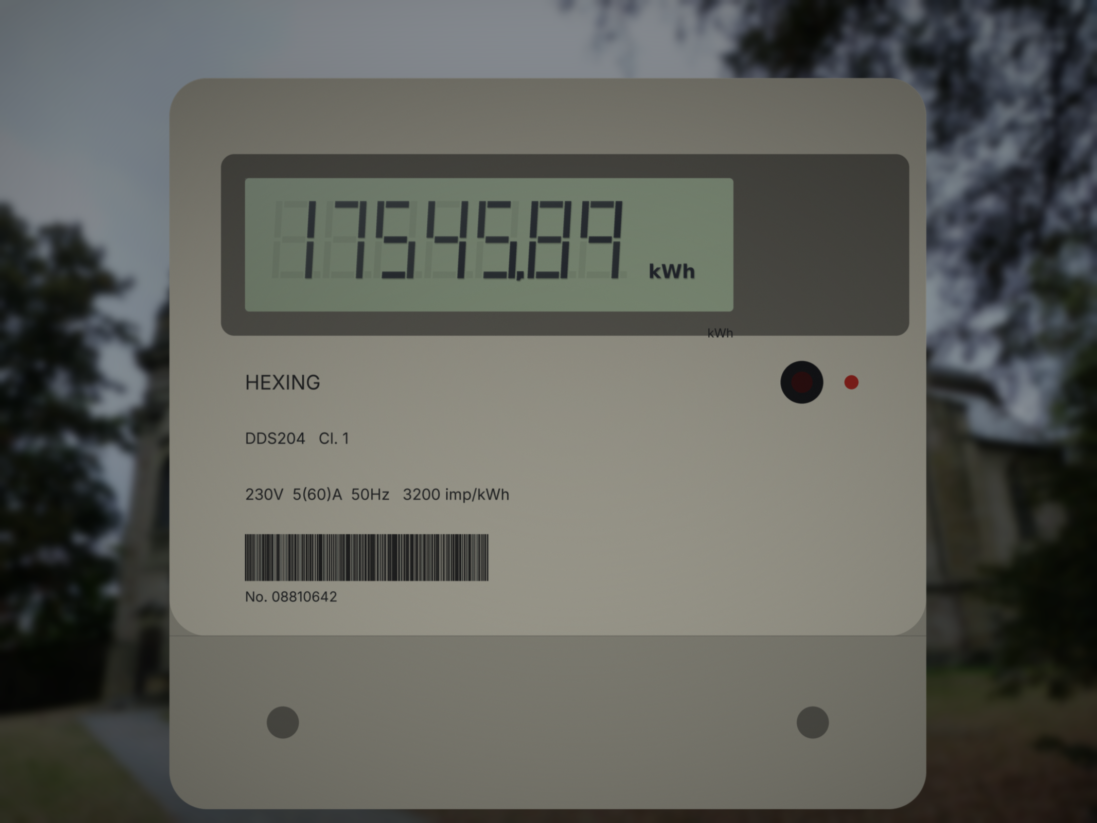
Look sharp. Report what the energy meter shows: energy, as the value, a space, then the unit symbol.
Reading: 17545.89 kWh
